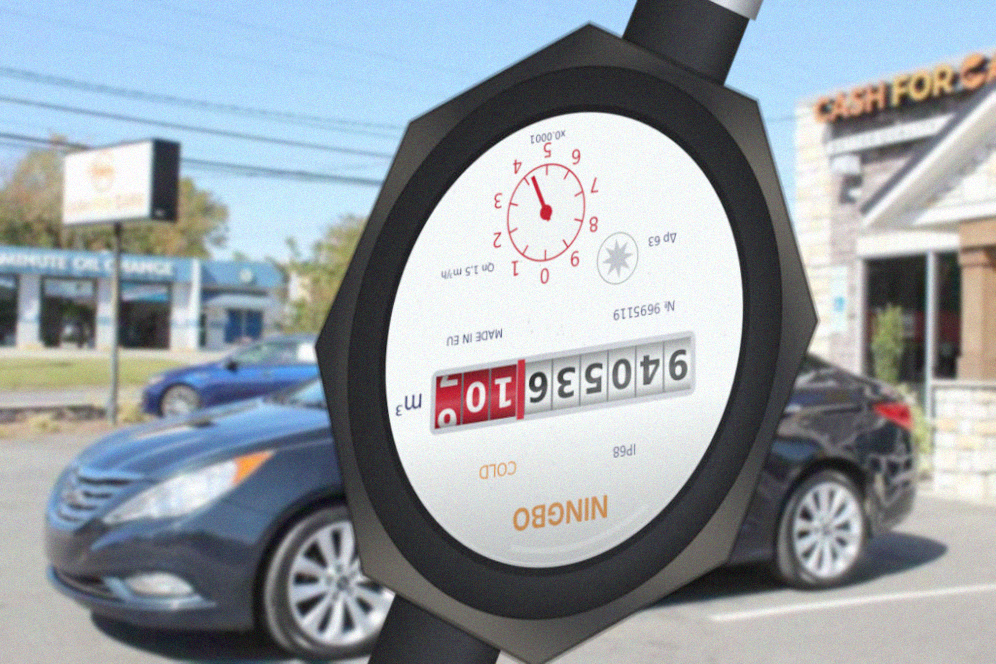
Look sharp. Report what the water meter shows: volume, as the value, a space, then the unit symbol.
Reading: 940536.1064 m³
